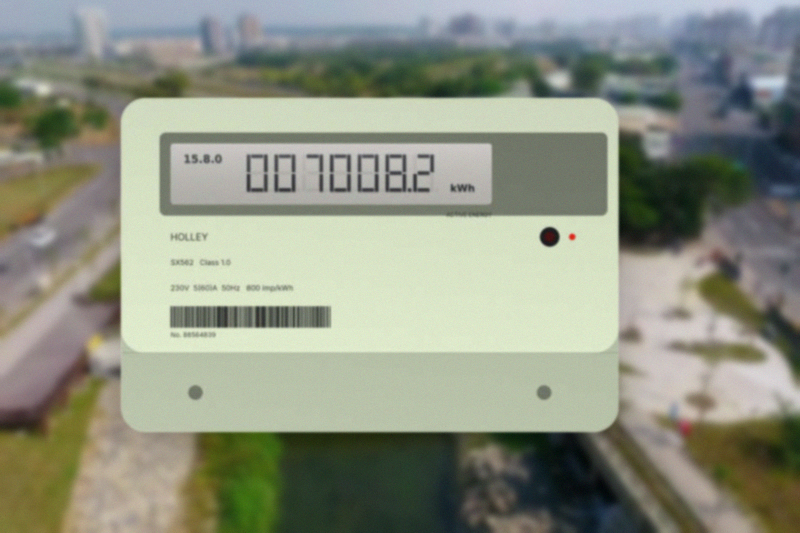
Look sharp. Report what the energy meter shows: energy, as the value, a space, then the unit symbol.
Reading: 7008.2 kWh
